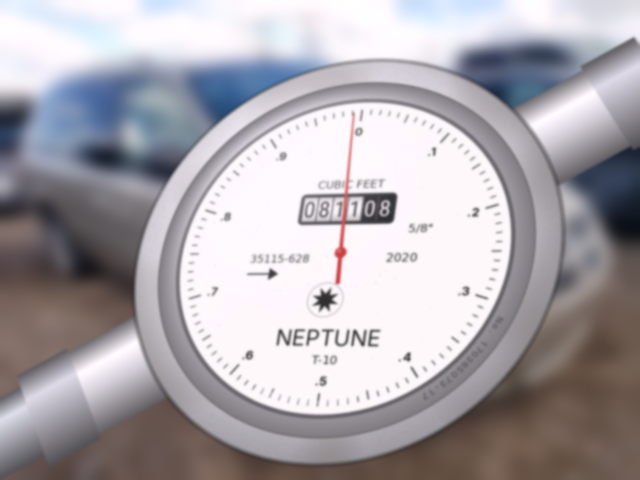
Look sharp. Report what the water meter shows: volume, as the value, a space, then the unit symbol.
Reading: 81107.99 ft³
